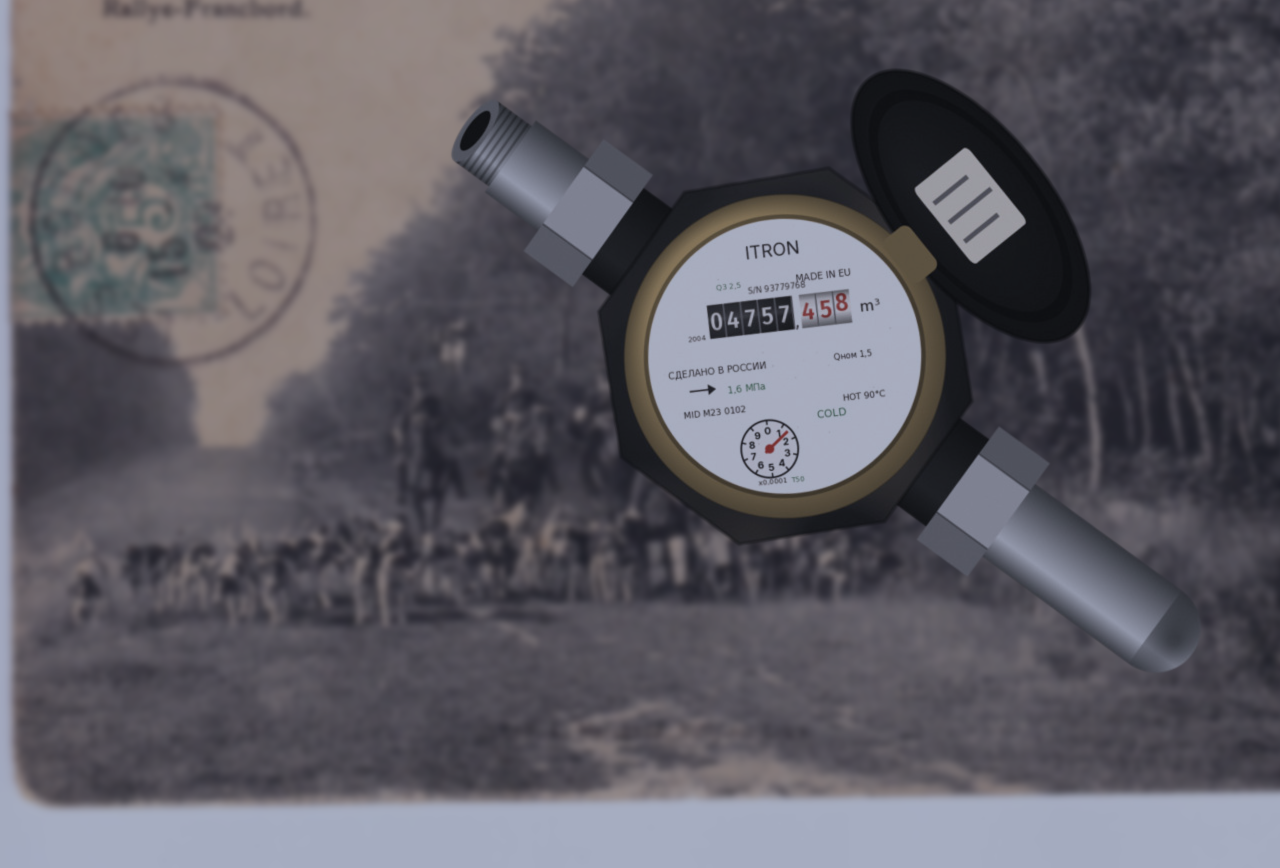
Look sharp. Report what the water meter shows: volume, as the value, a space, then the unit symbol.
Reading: 4757.4581 m³
